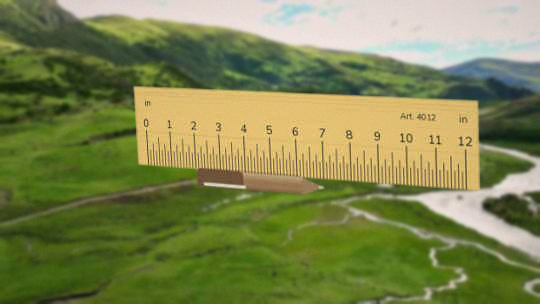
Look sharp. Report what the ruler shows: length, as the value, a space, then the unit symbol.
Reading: 5 in
